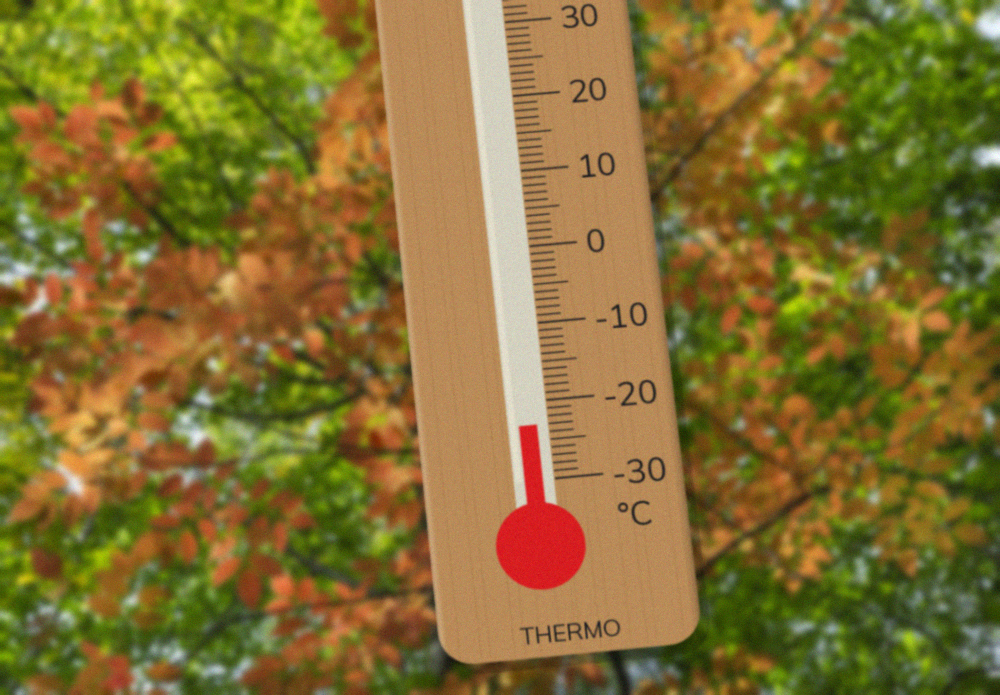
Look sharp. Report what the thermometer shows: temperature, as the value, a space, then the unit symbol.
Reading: -23 °C
